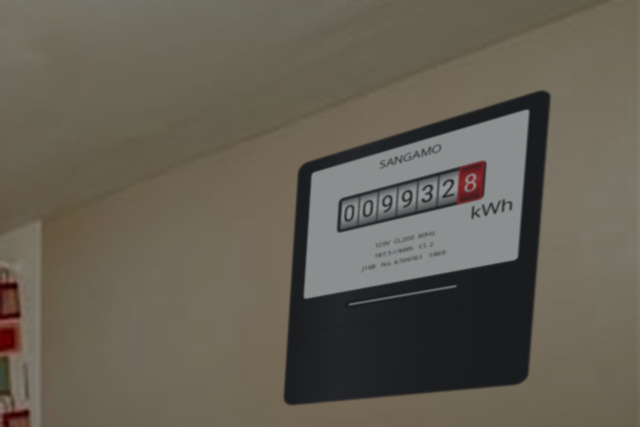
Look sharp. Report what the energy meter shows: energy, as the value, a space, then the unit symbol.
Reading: 9932.8 kWh
